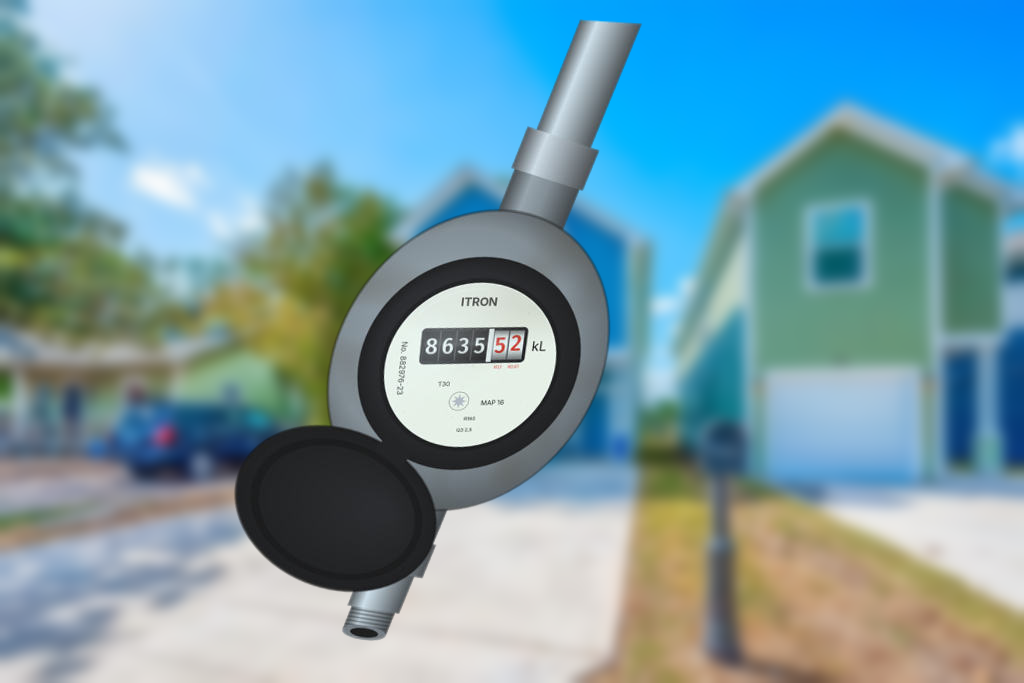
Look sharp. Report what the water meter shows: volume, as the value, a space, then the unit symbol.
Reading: 8635.52 kL
